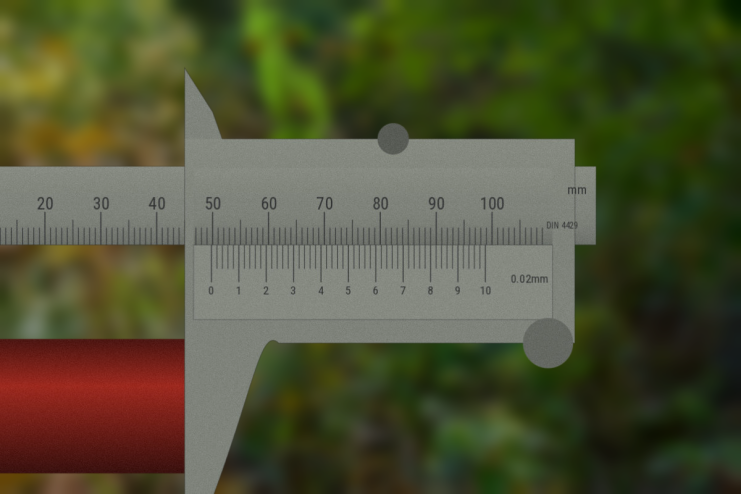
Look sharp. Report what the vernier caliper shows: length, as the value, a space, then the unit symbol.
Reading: 49.8 mm
